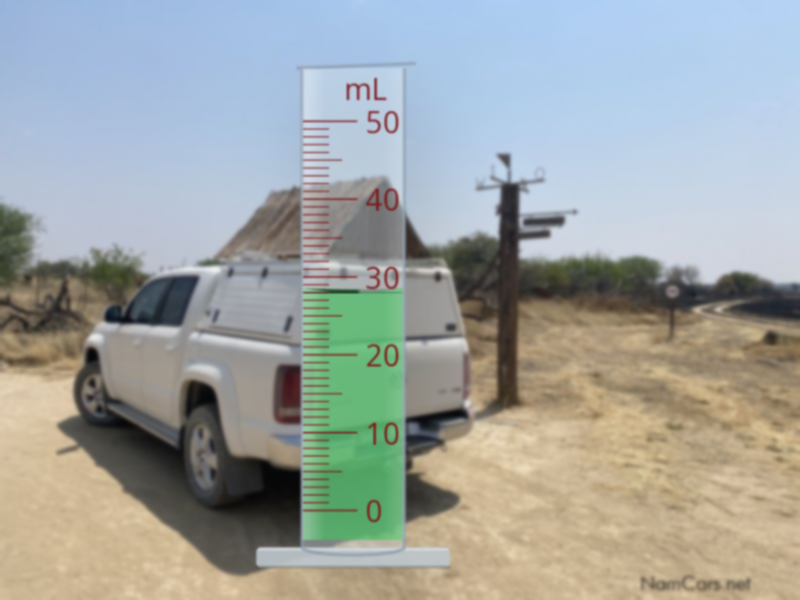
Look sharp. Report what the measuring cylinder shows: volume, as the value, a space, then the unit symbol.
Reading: 28 mL
